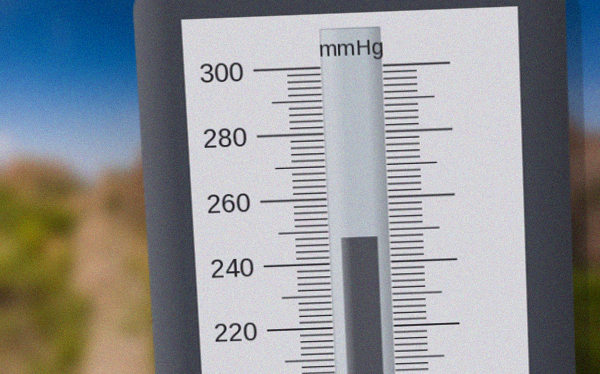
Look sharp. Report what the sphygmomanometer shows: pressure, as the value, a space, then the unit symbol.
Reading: 248 mmHg
